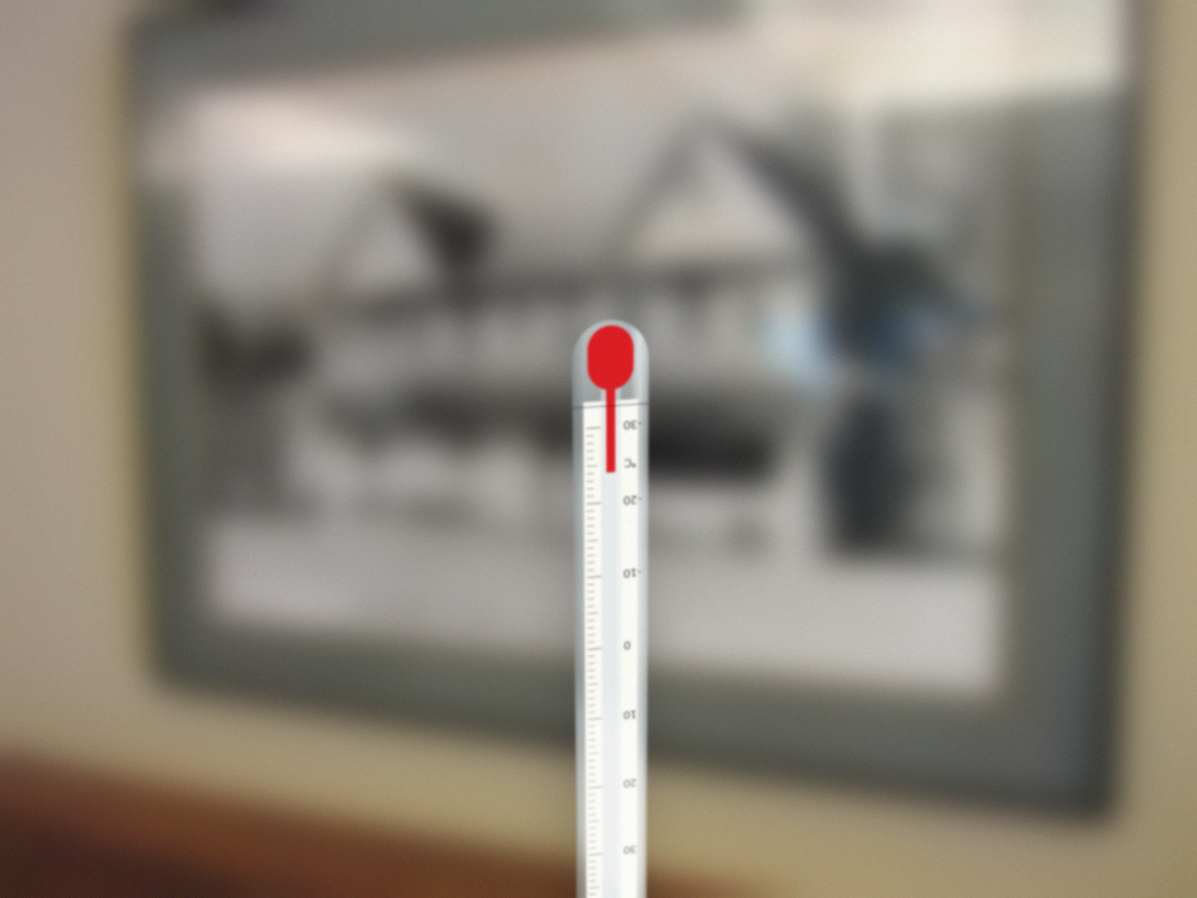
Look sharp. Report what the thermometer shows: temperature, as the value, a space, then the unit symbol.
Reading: -24 °C
